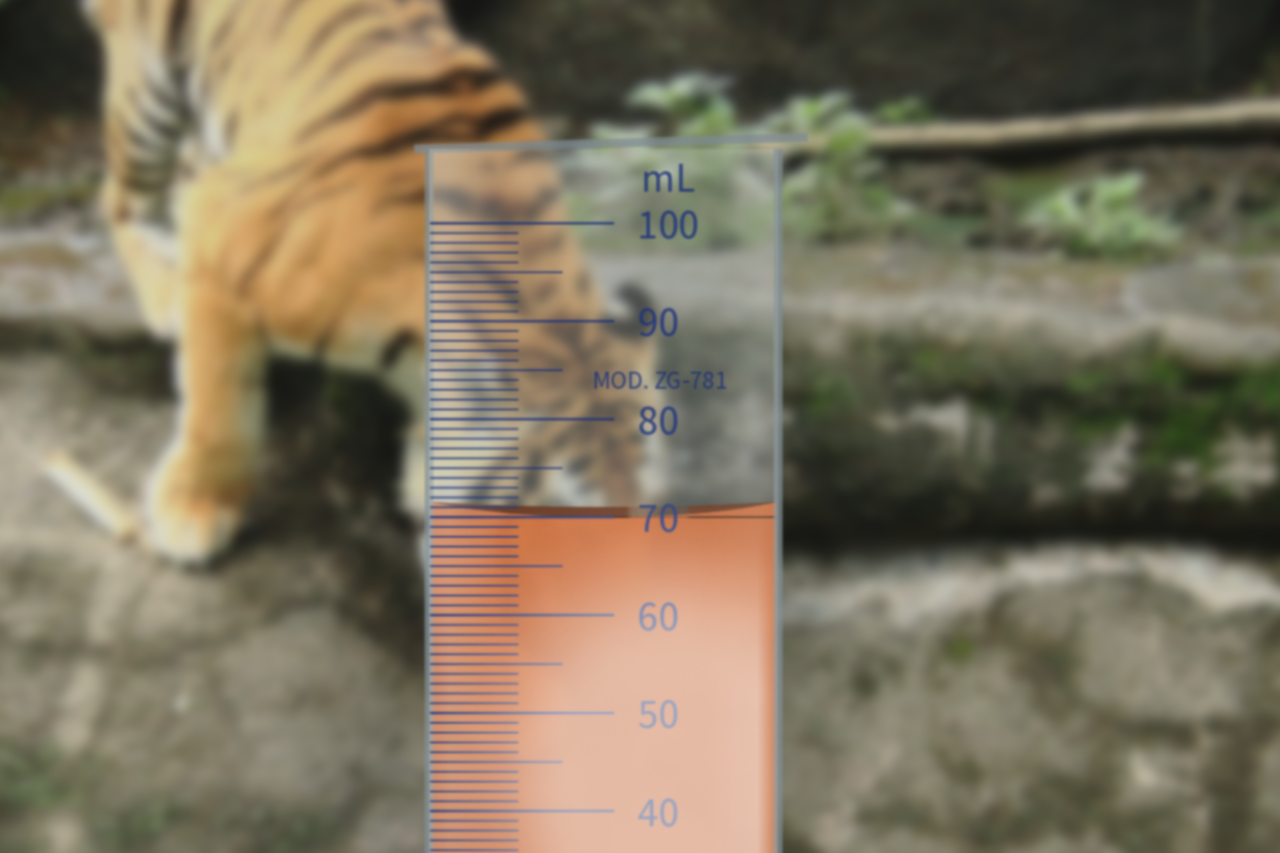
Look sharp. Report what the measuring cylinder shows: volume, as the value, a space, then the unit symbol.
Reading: 70 mL
